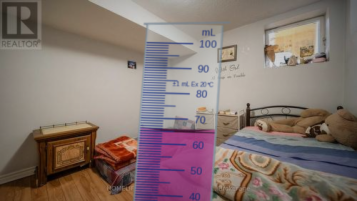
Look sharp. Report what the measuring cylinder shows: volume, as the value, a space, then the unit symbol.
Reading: 65 mL
